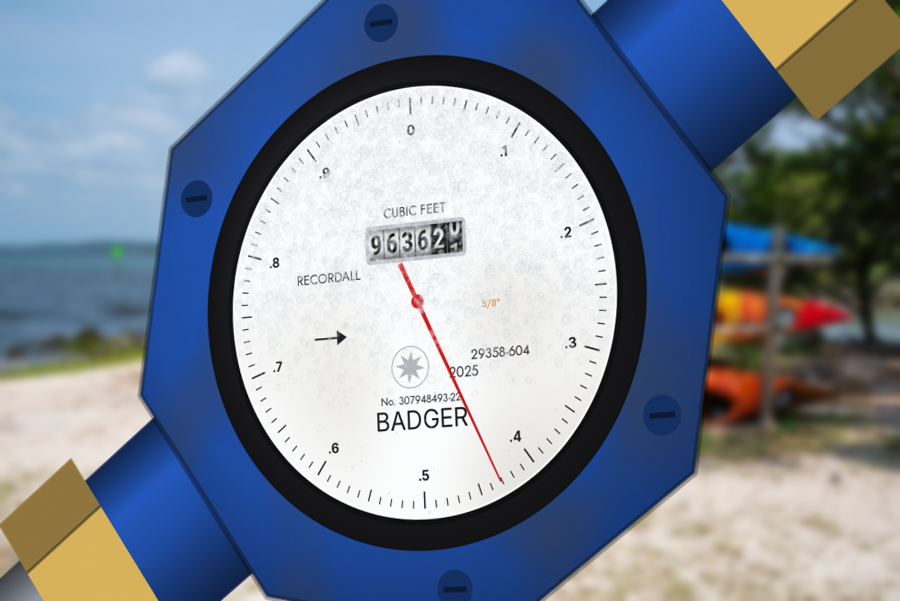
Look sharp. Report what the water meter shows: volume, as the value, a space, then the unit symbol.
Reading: 963620.43 ft³
